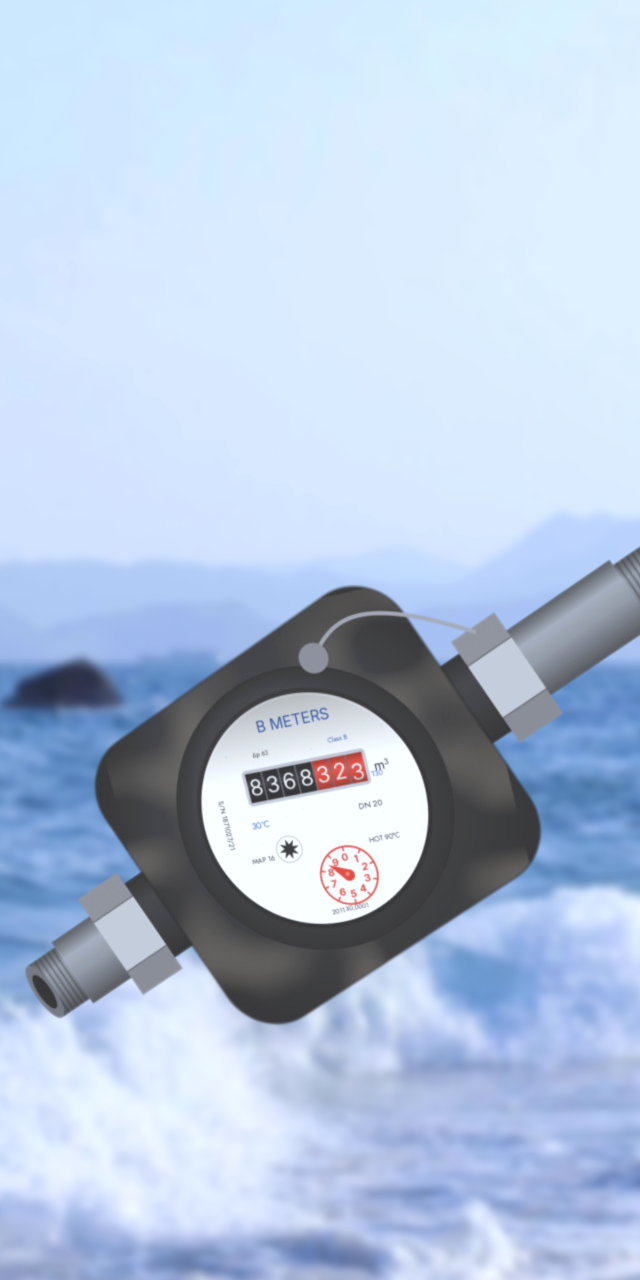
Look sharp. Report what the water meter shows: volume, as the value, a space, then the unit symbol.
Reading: 8368.3228 m³
